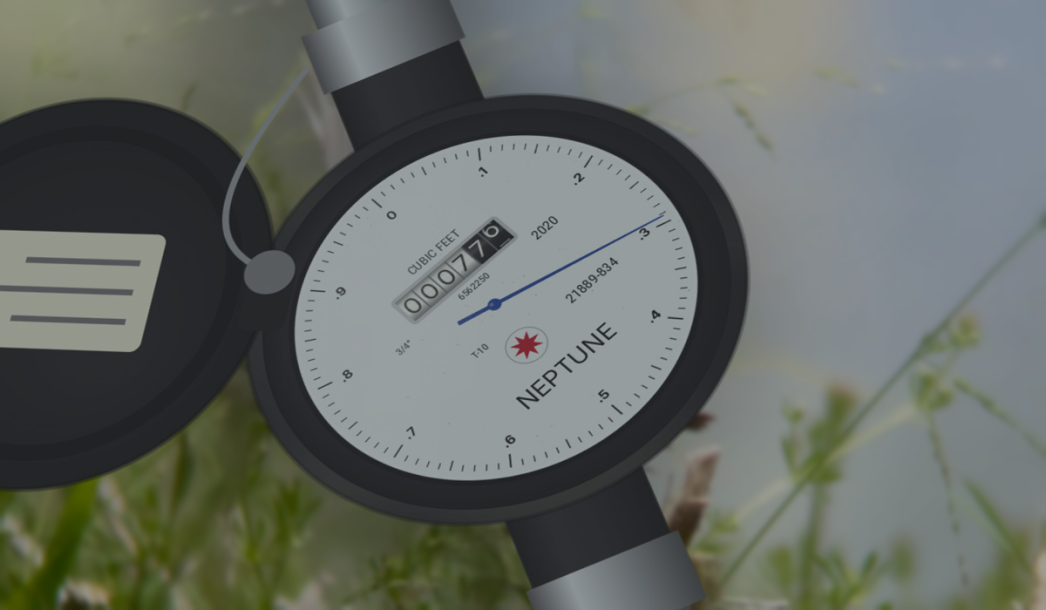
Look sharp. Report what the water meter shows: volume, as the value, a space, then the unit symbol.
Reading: 776.29 ft³
